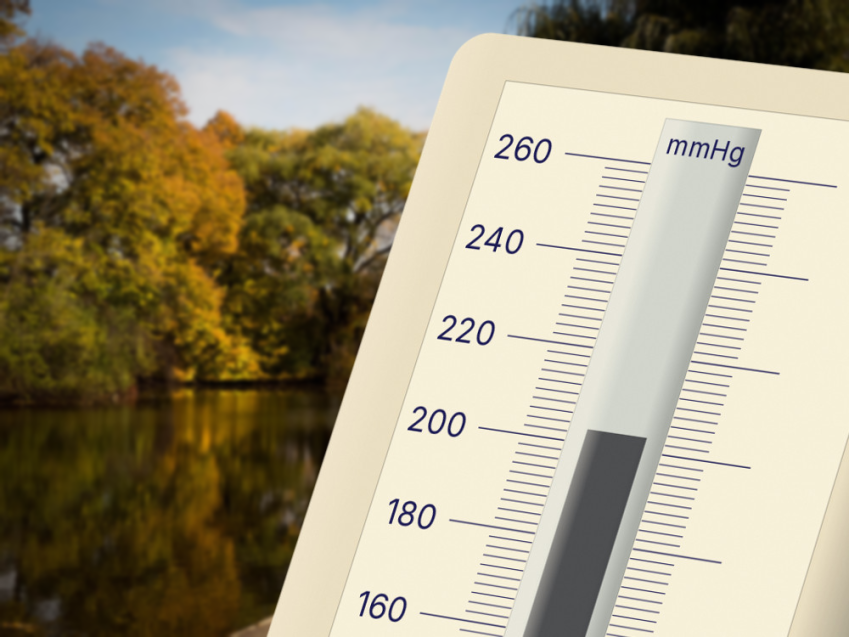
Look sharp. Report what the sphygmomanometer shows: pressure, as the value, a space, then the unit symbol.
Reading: 203 mmHg
